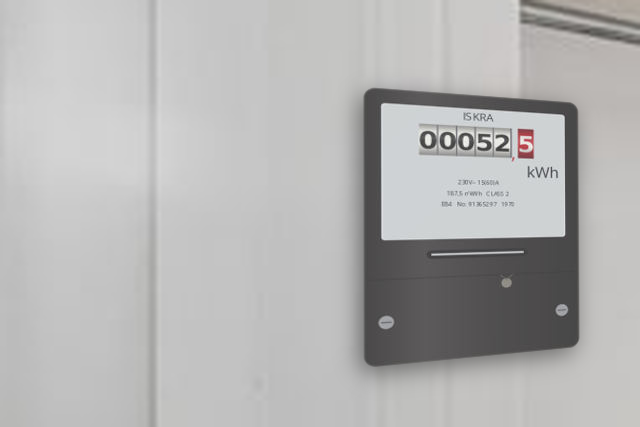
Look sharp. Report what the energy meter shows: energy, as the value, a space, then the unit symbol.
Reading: 52.5 kWh
